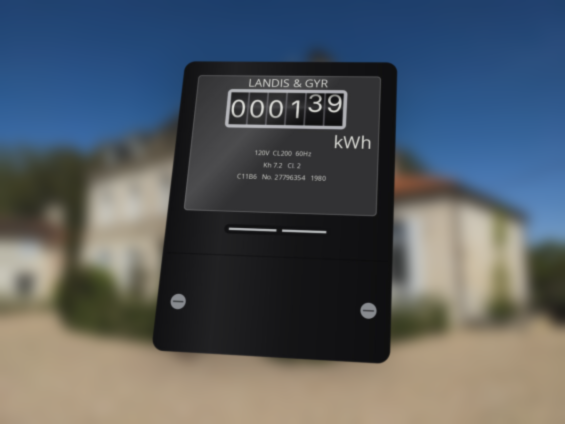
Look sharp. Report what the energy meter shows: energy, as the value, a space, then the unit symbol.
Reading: 139 kWh
